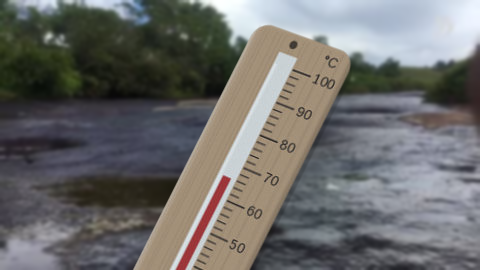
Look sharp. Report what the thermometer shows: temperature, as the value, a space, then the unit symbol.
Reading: 66 °C
